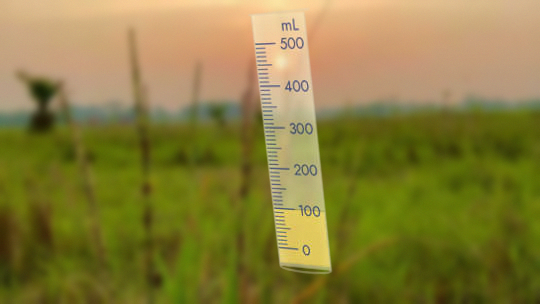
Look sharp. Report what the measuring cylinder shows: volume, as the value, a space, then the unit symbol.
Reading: 100 mL
